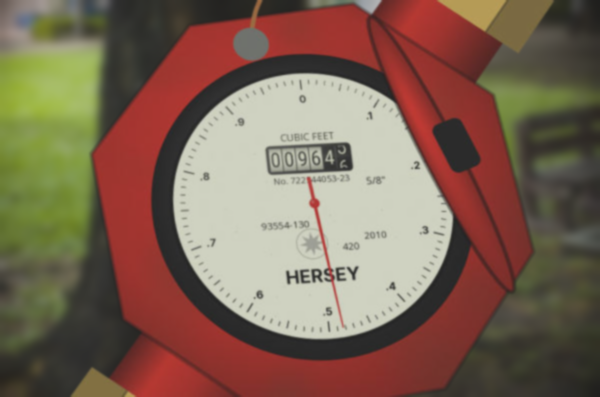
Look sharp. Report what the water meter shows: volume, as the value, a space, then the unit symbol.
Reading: 9645.48 ft³
